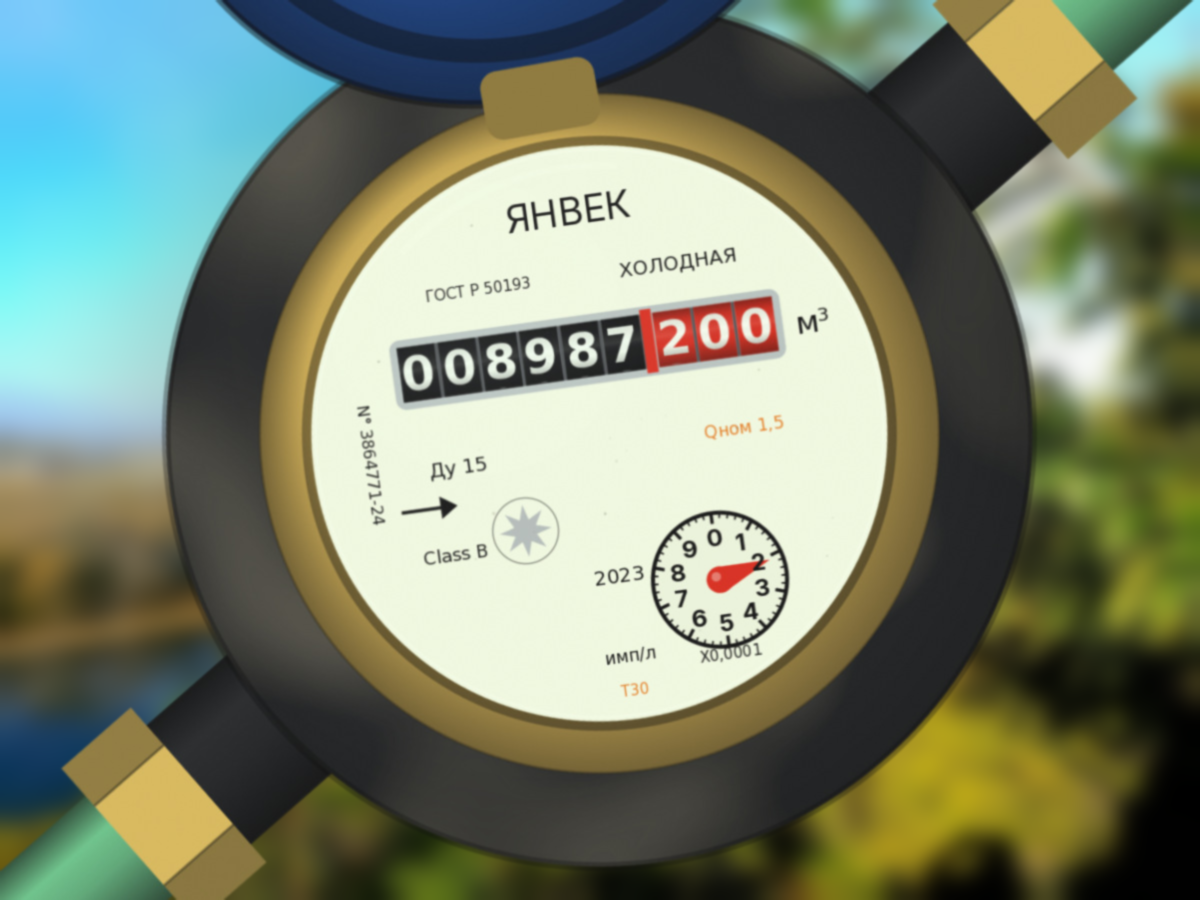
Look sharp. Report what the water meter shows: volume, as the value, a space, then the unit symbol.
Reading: 8987.2002 m³
